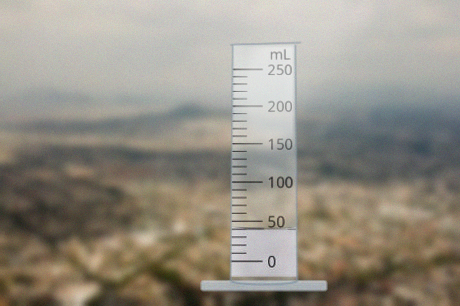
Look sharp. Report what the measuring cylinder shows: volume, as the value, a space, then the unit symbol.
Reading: 40 mL
